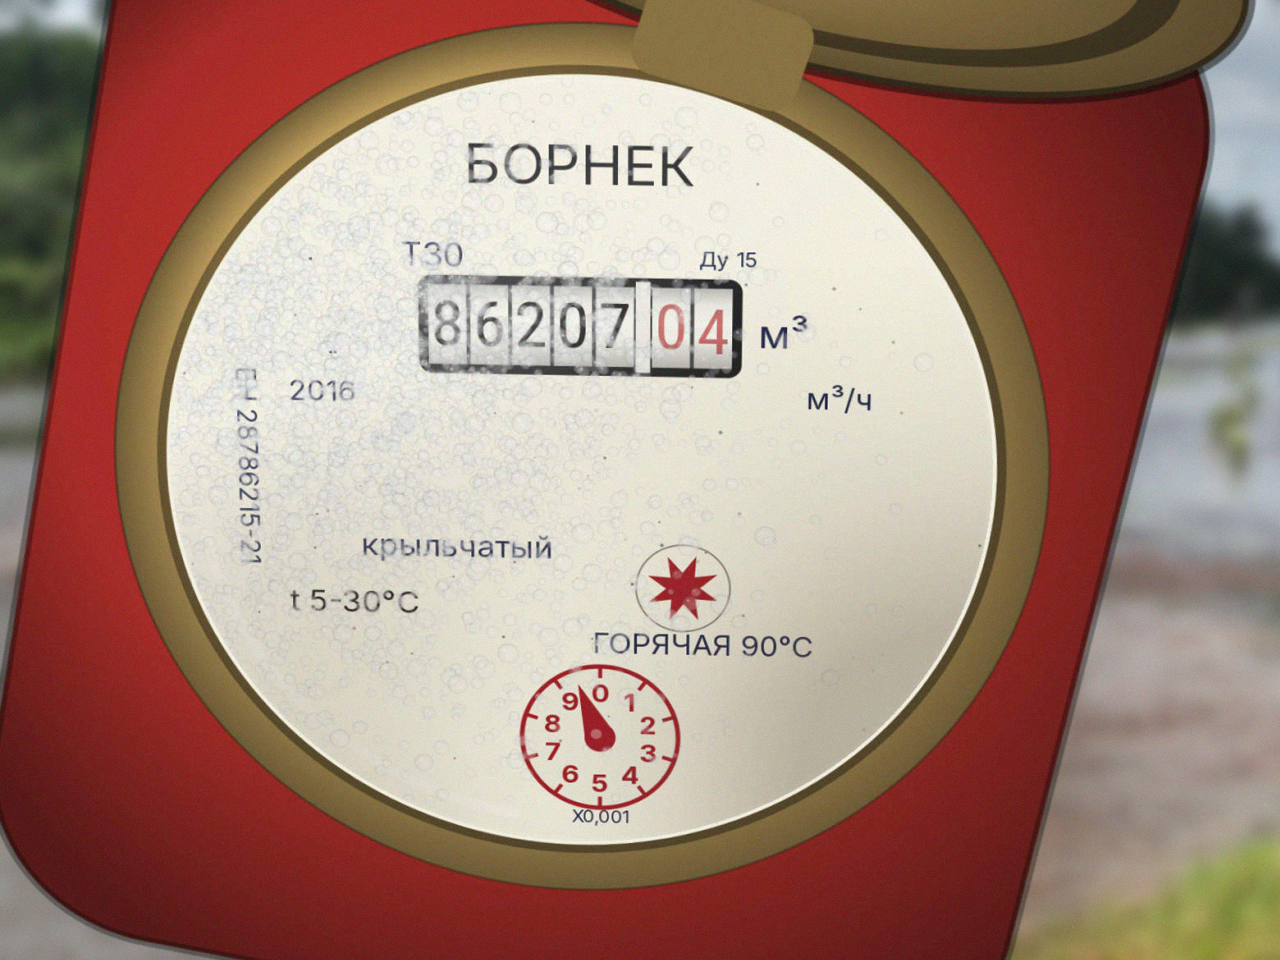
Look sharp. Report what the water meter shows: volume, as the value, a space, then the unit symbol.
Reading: 86207.039 m³
